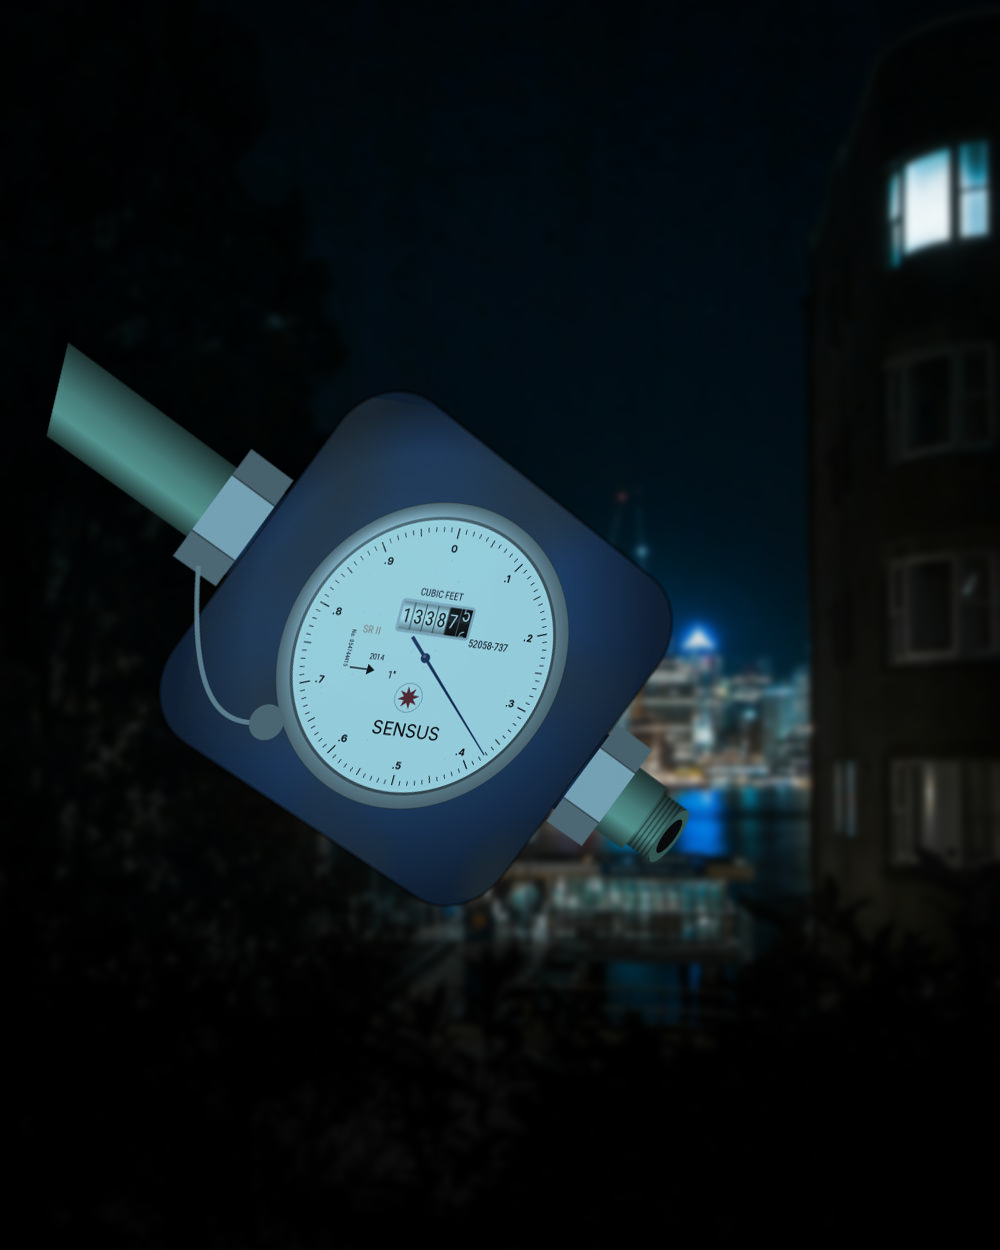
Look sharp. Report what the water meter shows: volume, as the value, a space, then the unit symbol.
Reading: 133875.37 ft³
